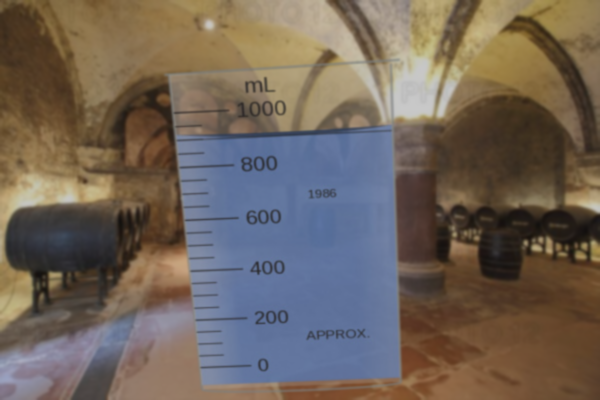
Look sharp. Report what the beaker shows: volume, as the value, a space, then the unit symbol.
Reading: 900 mL
